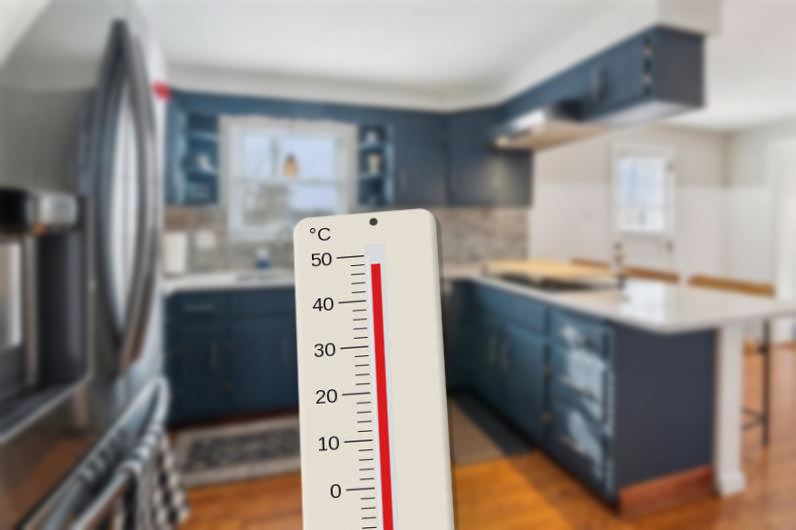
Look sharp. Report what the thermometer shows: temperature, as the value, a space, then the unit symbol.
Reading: 48 °C
